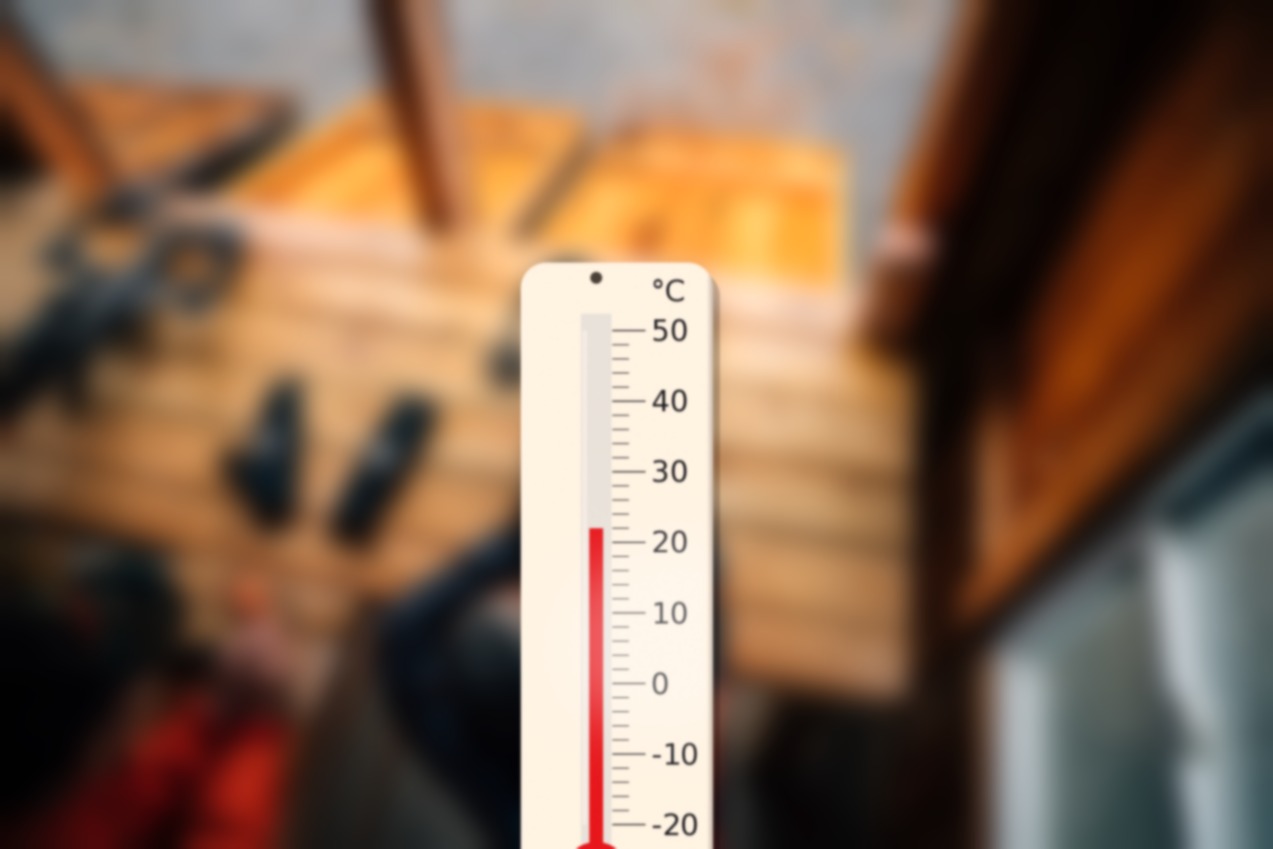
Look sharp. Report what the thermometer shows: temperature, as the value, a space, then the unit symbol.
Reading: 22 °C
